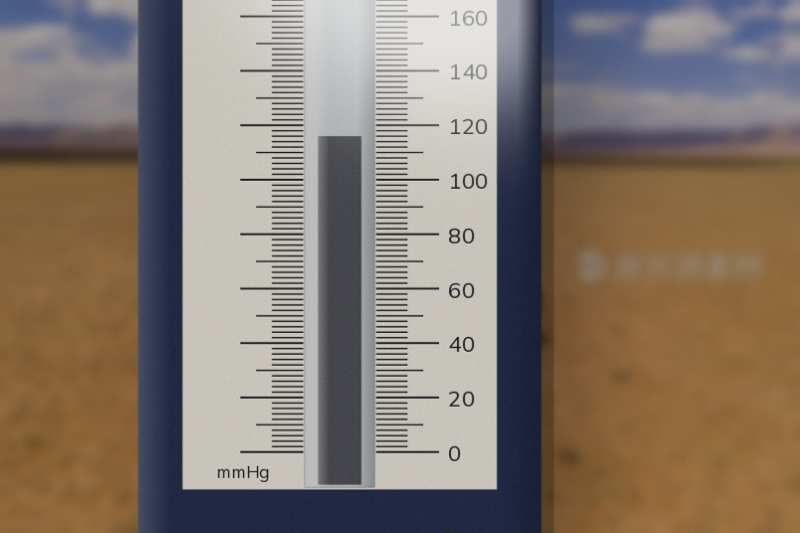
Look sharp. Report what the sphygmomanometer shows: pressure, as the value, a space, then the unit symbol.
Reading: 116 mmHg
